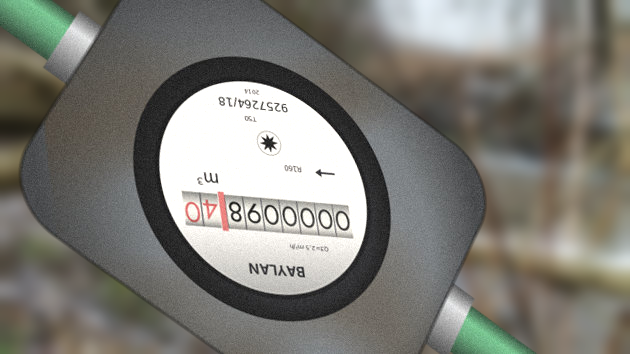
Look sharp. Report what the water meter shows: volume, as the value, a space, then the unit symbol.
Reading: 98.40 m³
